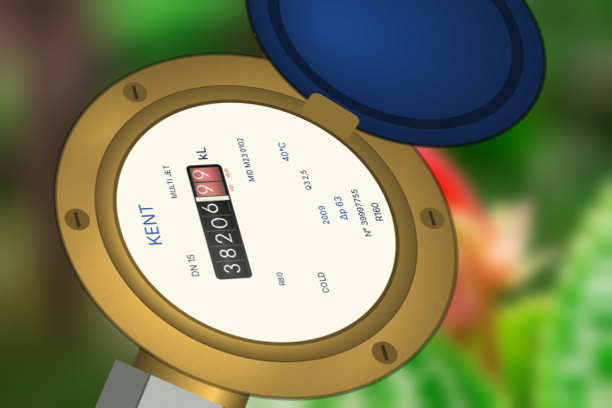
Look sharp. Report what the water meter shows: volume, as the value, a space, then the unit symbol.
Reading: 38206.99 kL
